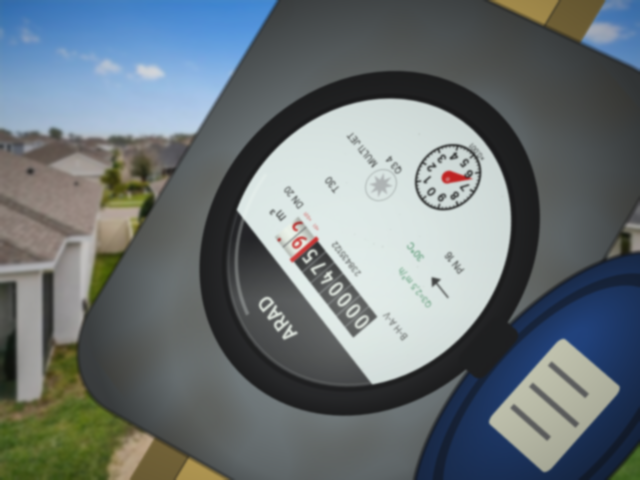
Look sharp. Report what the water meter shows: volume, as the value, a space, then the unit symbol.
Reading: 475.916 m³
